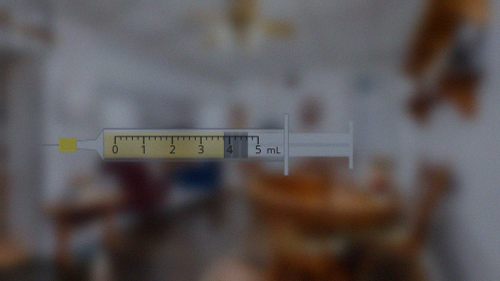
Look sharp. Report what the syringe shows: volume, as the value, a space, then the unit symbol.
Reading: 3.8 mL
